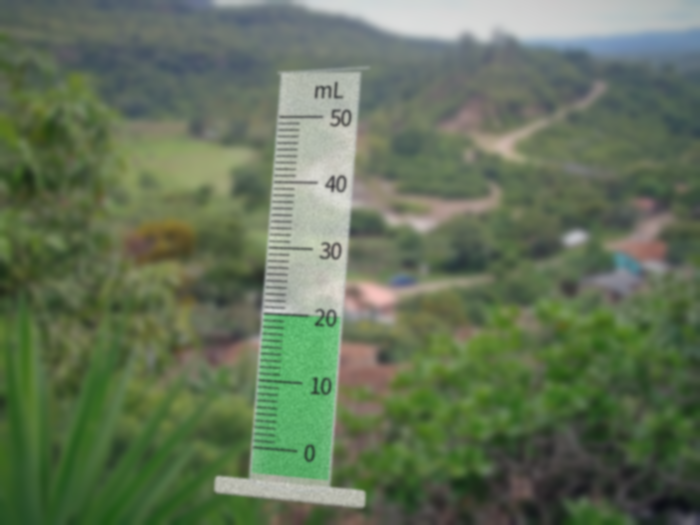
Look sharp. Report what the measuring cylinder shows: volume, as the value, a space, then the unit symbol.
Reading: 20 mL
